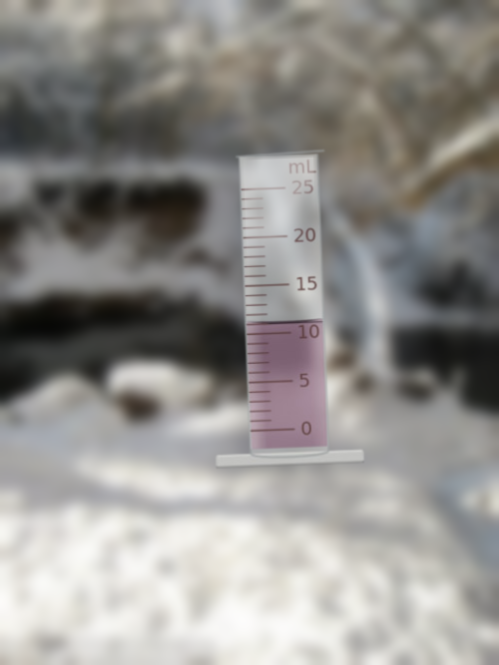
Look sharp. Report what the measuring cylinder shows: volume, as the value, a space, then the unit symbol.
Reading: 11 mL
